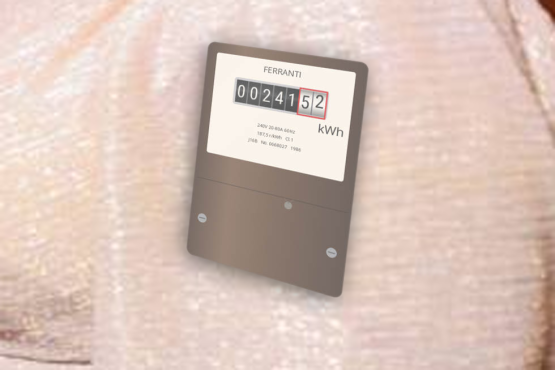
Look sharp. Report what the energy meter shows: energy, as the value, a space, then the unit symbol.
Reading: 241.52 kWh
